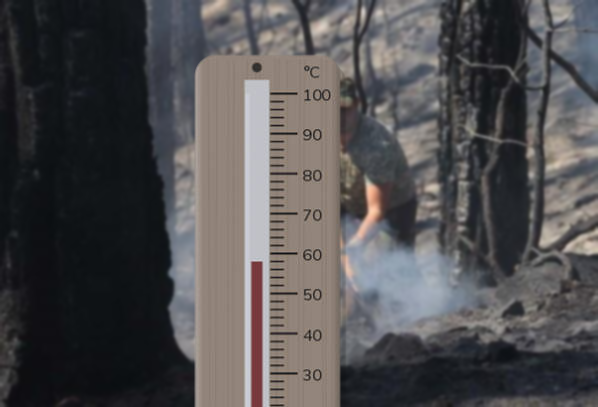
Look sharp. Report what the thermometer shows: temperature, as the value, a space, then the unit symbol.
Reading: 58 °C
